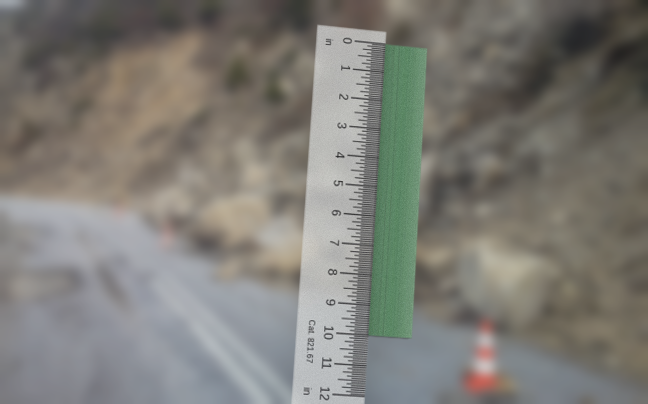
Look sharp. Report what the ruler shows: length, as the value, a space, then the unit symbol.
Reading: 10 in
